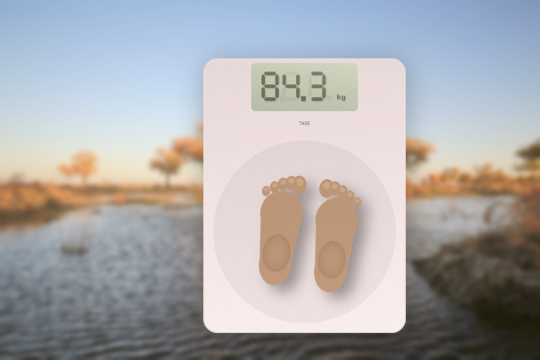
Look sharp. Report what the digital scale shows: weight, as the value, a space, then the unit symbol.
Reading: 84.3 kg
